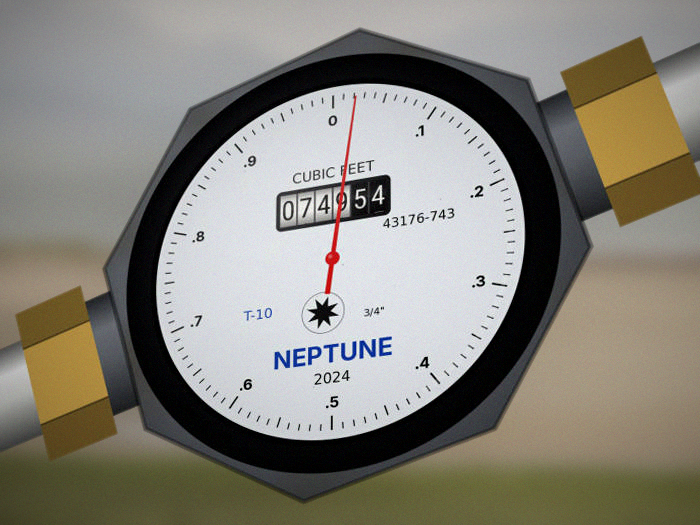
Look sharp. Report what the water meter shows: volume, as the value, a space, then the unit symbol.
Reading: 74954.02 ft³
